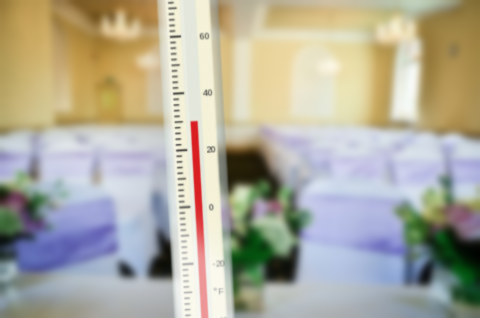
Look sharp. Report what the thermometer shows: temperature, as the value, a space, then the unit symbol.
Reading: 30 °F
